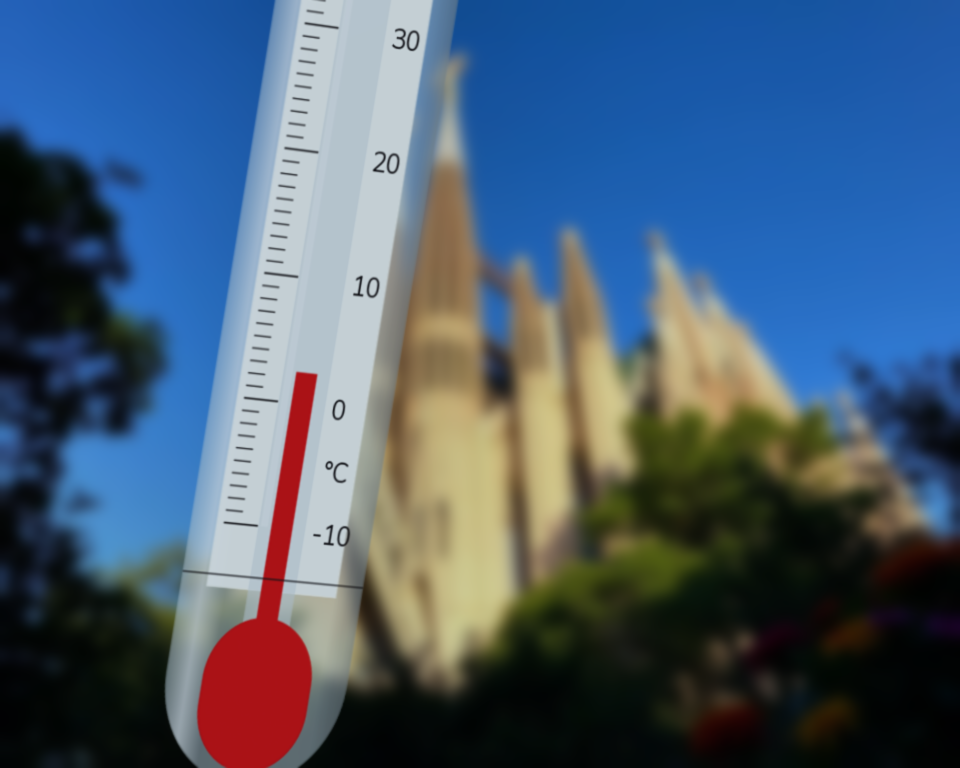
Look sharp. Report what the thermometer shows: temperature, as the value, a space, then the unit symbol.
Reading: 2.5 °C
